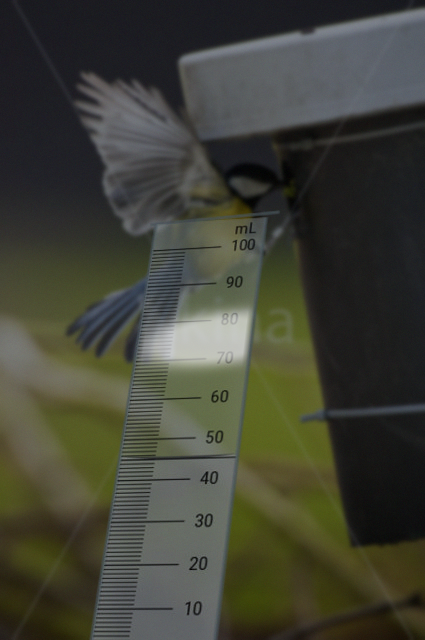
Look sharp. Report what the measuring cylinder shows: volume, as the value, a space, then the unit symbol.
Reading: 45 mL
